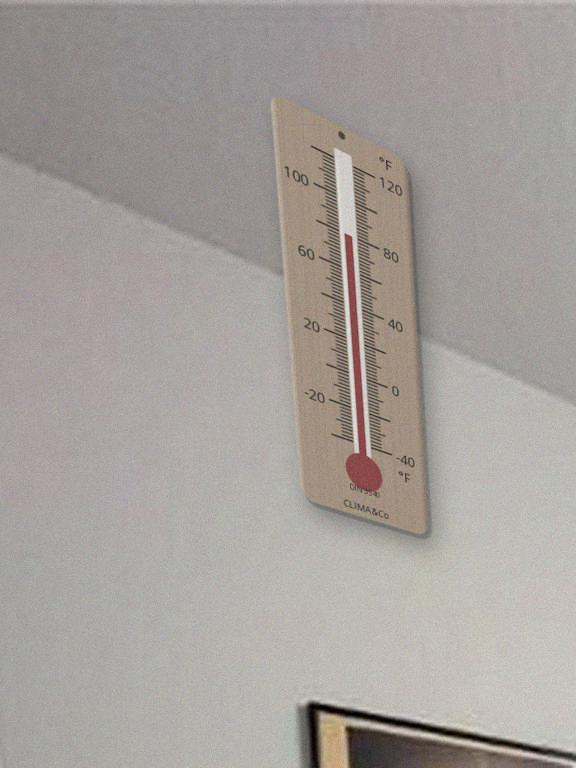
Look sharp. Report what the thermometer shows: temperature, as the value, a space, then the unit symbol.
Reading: 80 °F
